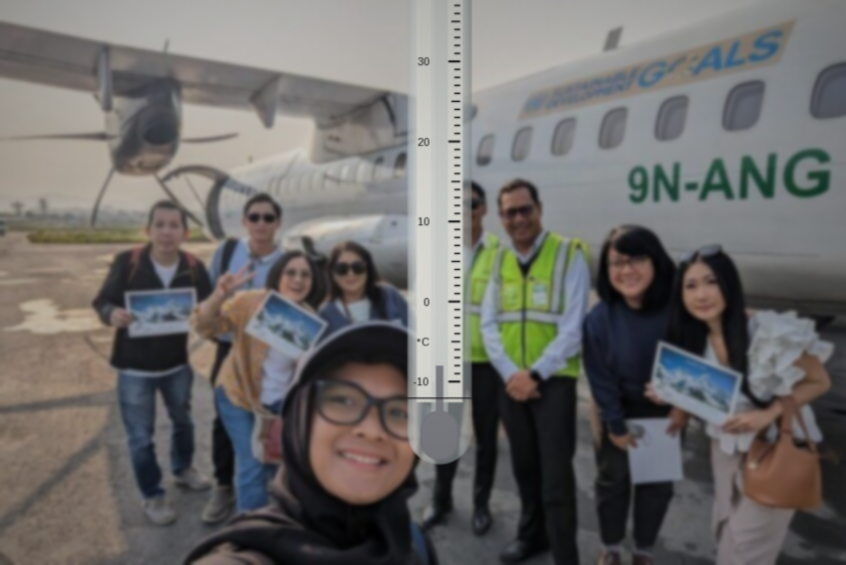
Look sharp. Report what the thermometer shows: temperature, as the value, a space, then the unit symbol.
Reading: -8 °C
